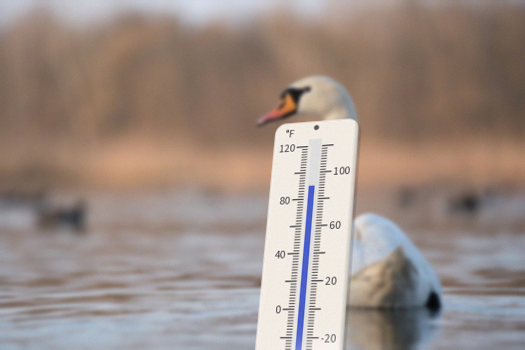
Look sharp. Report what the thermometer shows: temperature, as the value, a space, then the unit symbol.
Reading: 90 °F
